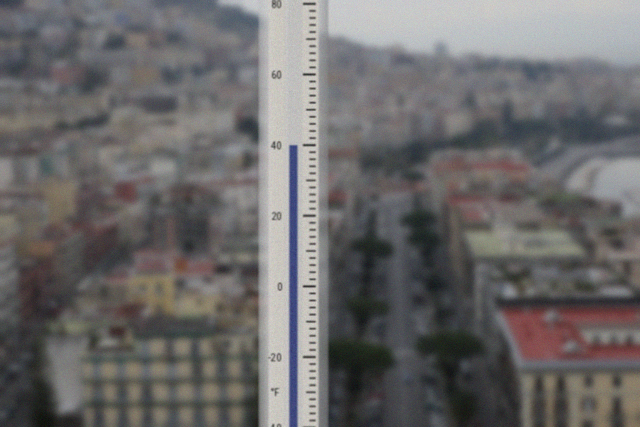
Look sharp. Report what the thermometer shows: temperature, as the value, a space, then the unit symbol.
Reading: 40 °F
